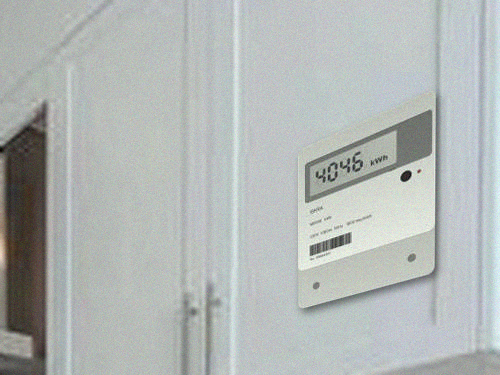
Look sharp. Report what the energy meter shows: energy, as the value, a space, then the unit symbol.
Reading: 4046 kWh
